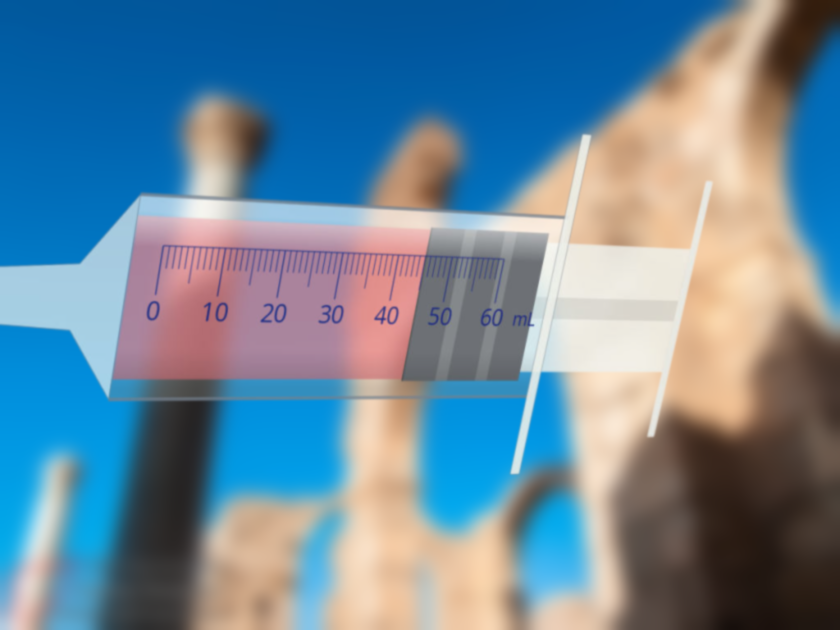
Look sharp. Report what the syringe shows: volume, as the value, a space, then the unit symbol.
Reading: 45 mL
